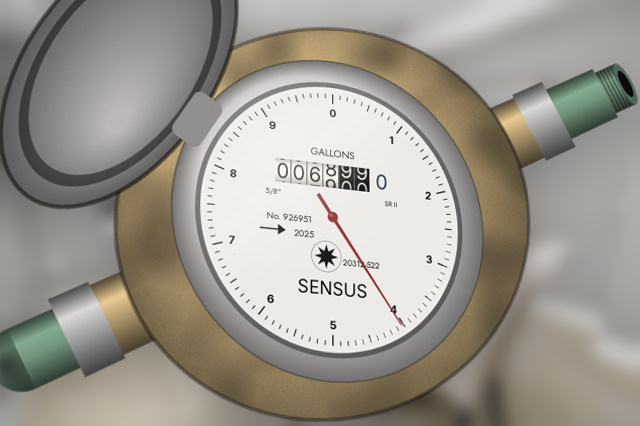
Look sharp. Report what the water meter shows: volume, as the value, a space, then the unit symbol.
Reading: 68994.0 gal
